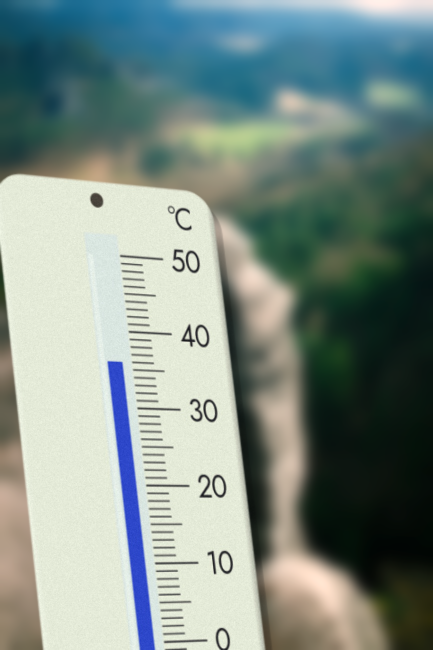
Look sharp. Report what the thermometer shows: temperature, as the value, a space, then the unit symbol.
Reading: 36 °C
